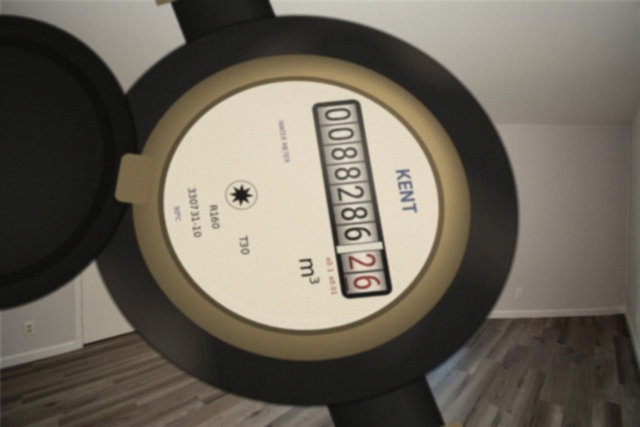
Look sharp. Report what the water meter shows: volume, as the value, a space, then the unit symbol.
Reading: 88286.26 m³
